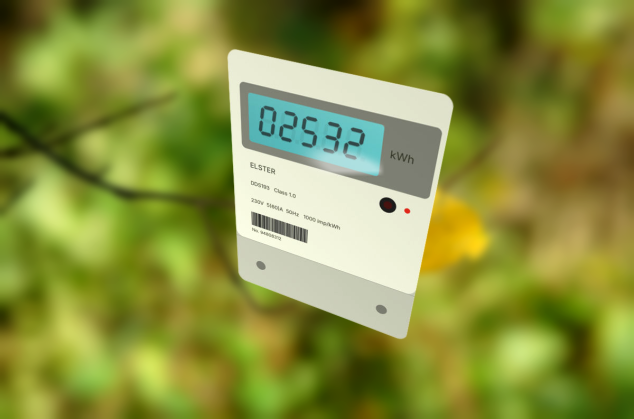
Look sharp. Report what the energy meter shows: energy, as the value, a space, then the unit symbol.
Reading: 2532 kWh
